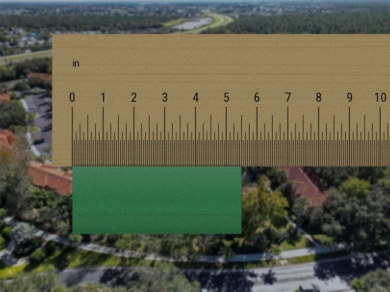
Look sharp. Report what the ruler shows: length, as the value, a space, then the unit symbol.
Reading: 5.5 in
